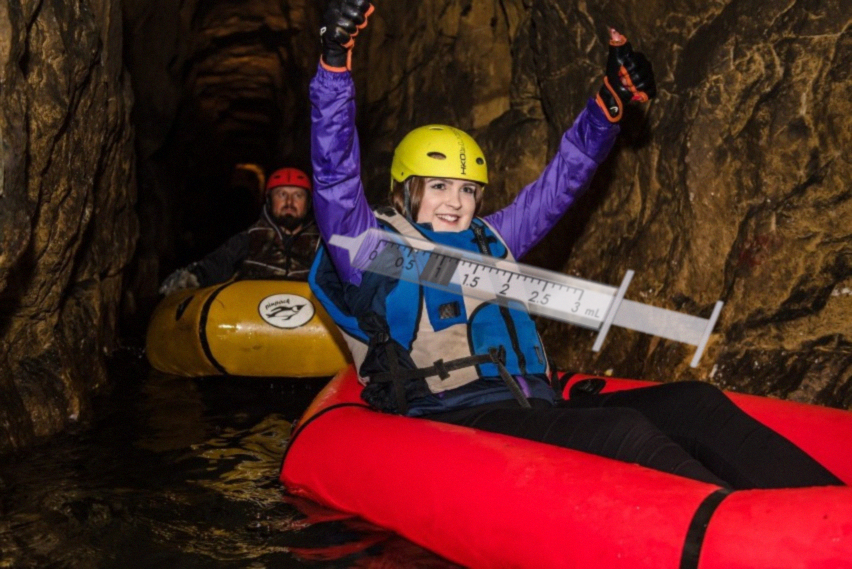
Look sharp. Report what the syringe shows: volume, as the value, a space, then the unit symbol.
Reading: 0.8 mL
